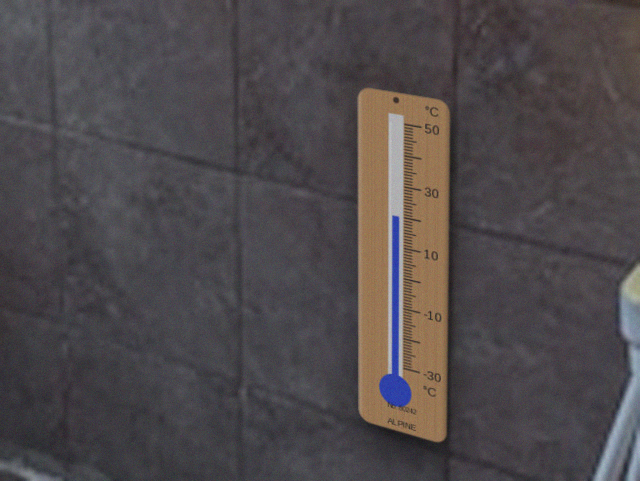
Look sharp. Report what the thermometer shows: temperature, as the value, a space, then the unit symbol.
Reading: 20 °C
